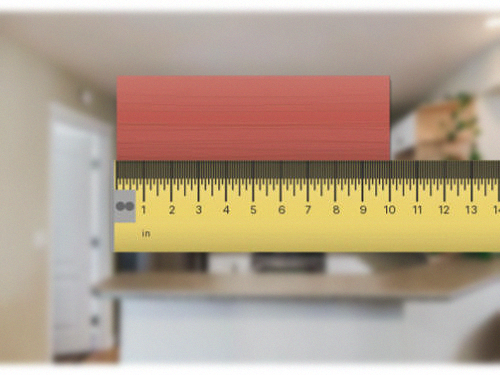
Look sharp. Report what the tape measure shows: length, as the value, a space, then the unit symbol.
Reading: 10 in
